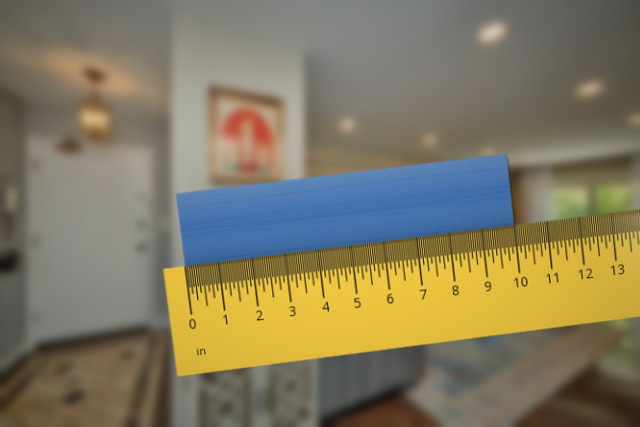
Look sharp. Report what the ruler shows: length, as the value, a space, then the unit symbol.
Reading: 10 in
